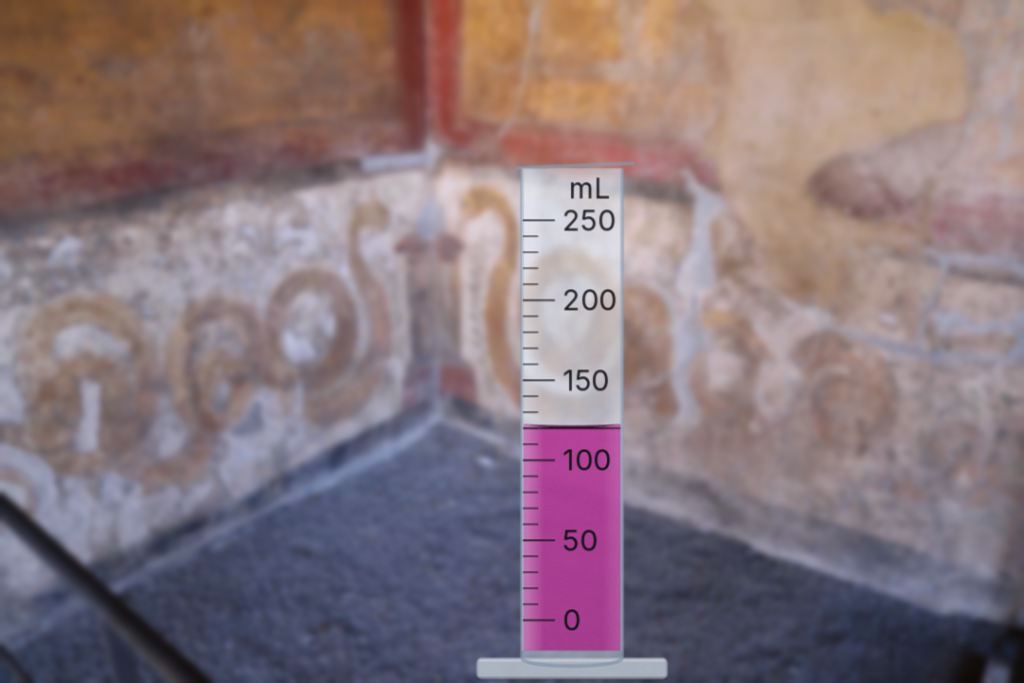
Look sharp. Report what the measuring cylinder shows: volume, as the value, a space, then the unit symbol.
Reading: 120 mL
